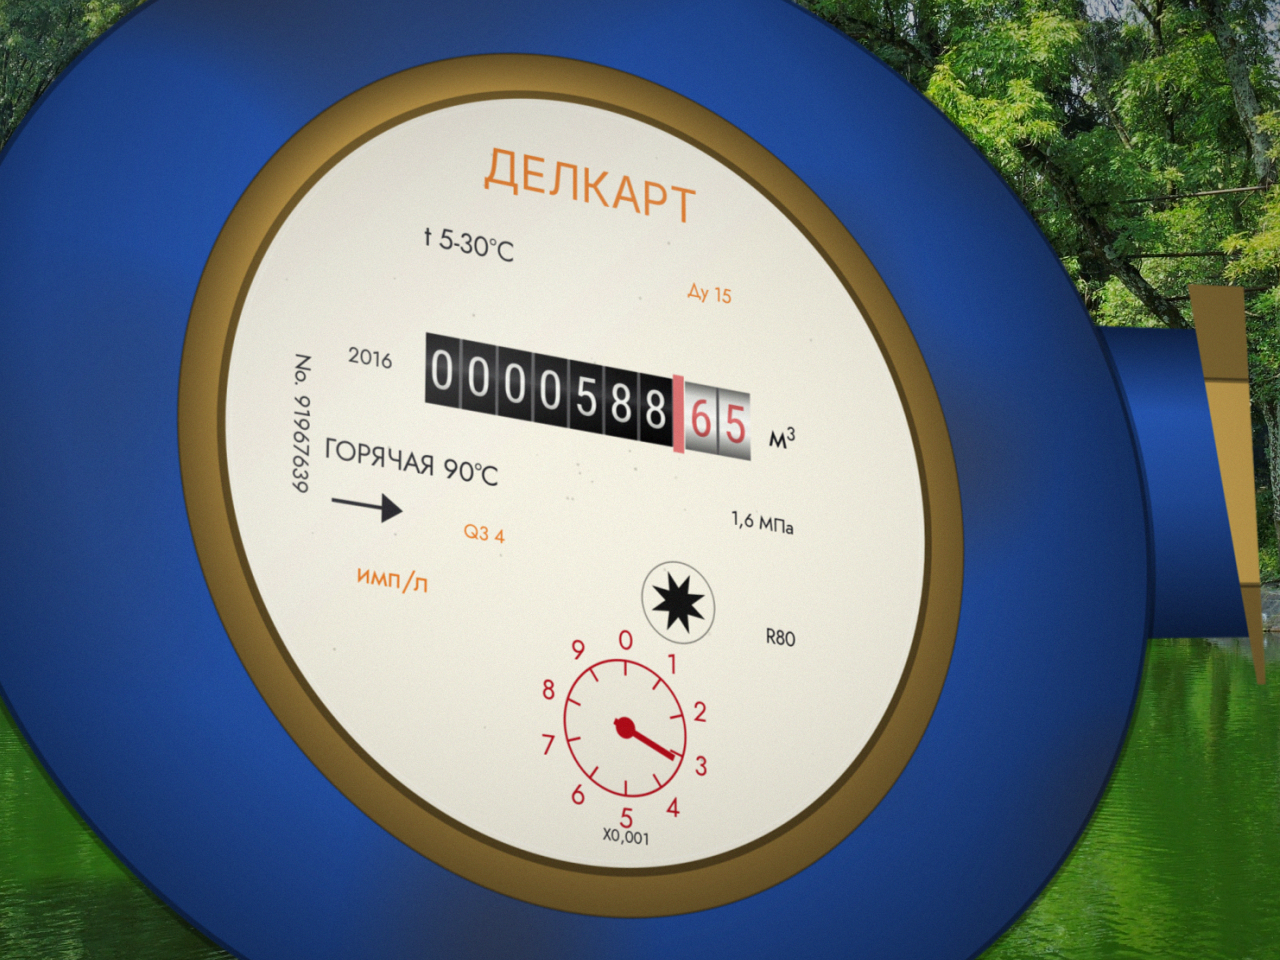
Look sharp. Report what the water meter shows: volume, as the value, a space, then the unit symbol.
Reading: 588.653 m³
